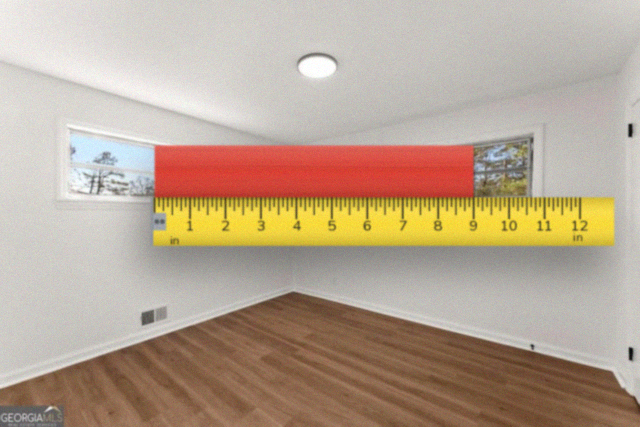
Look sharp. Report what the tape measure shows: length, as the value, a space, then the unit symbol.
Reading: 9 in
